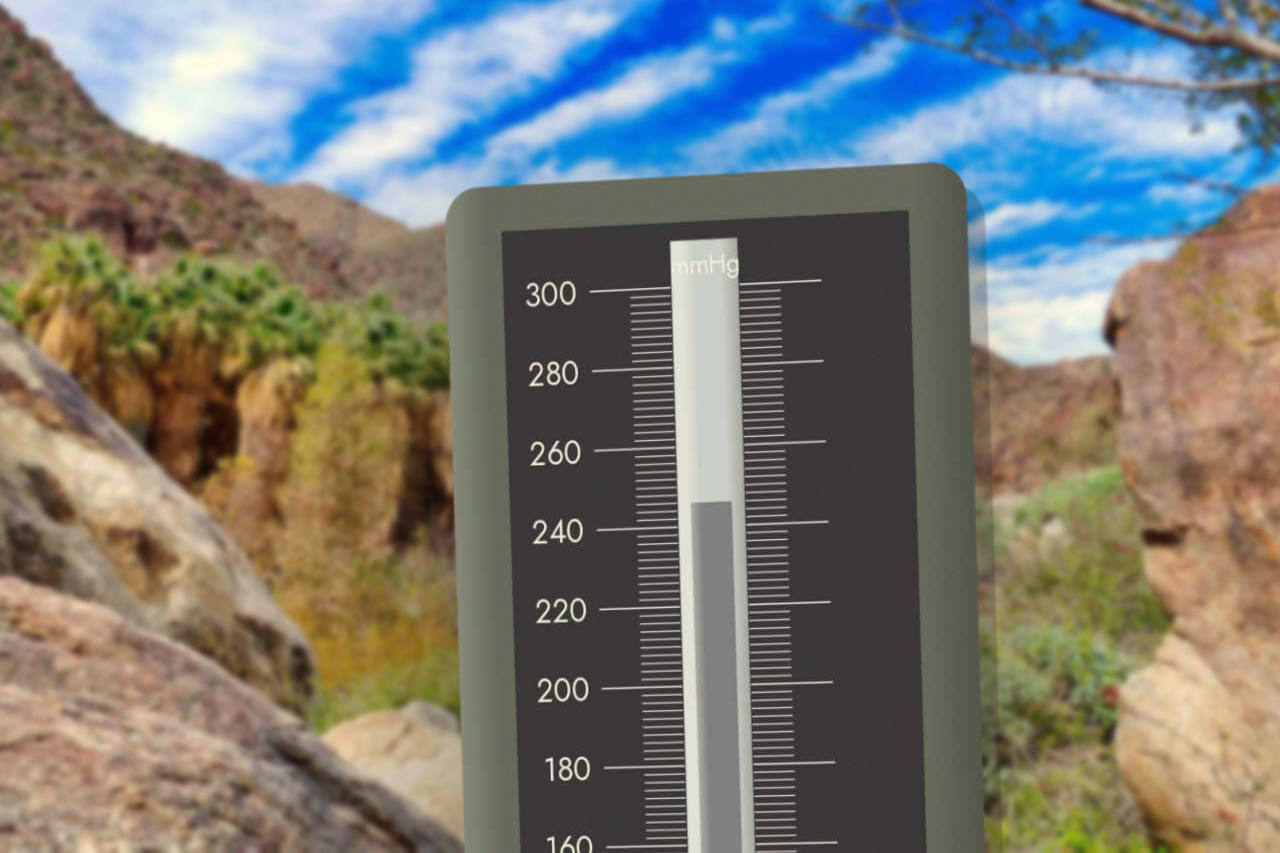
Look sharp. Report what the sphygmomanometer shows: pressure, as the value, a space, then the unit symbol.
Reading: 246 mmHg
